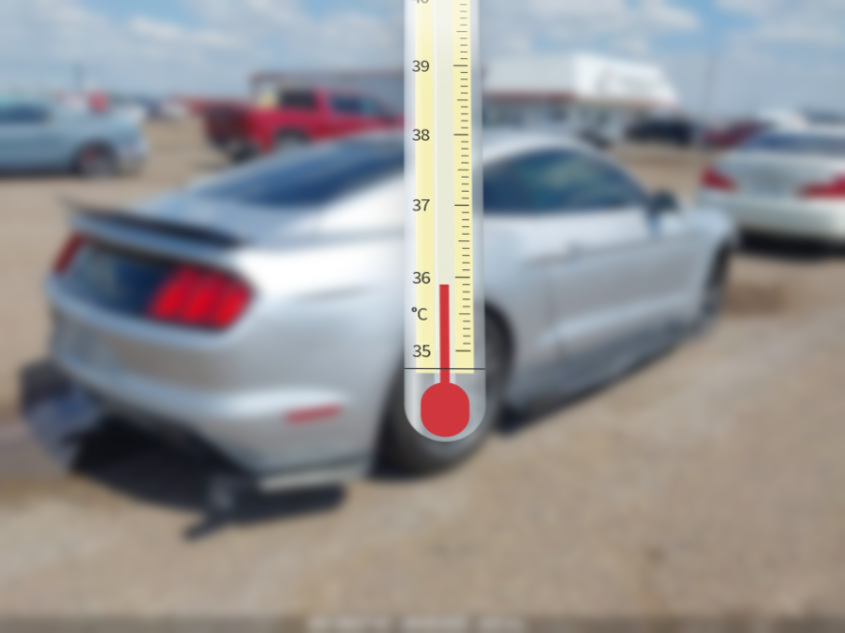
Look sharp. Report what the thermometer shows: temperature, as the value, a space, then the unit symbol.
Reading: 35.9 °C
